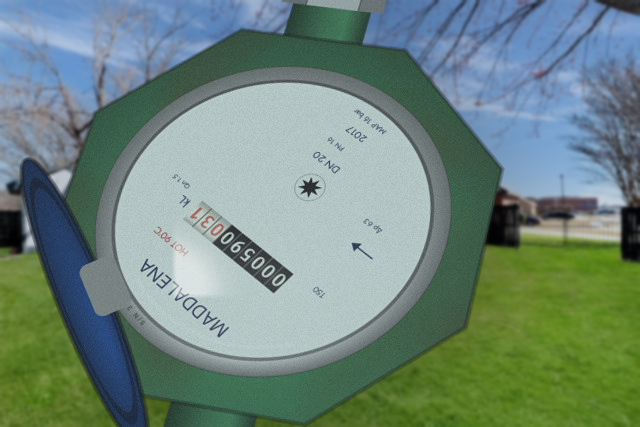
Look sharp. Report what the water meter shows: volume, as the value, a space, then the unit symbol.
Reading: 590.031 kL
